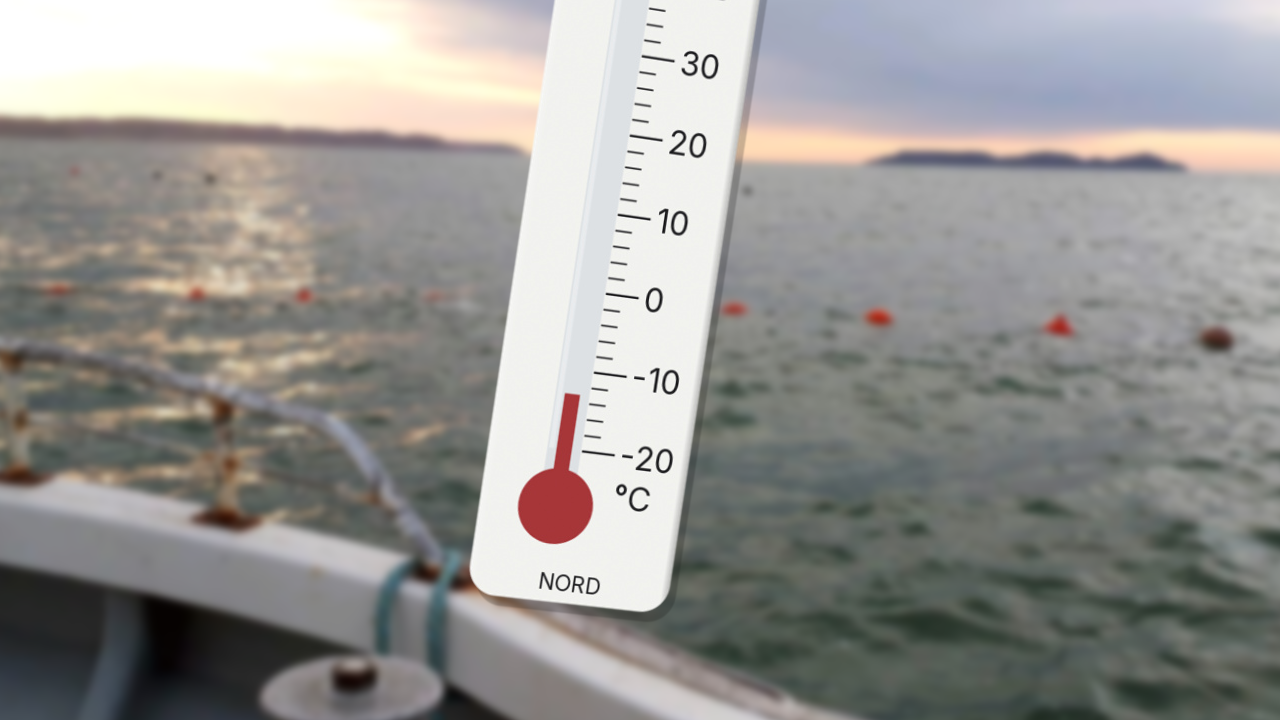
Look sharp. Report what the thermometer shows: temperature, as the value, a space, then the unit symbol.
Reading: -13 °C
